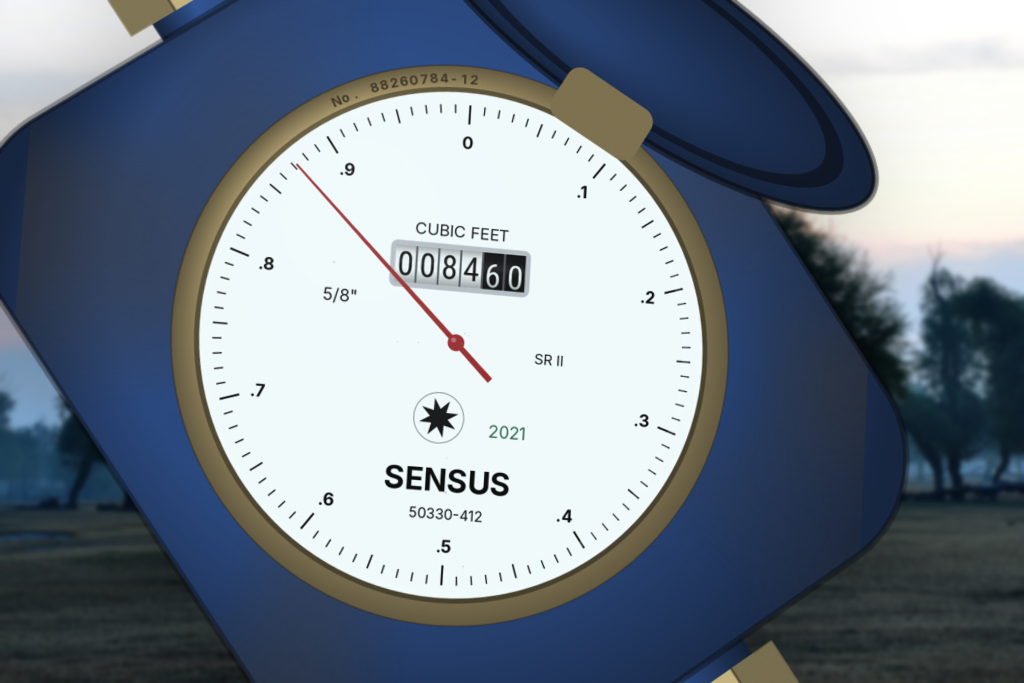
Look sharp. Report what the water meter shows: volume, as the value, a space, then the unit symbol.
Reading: 8459.87 ft³
